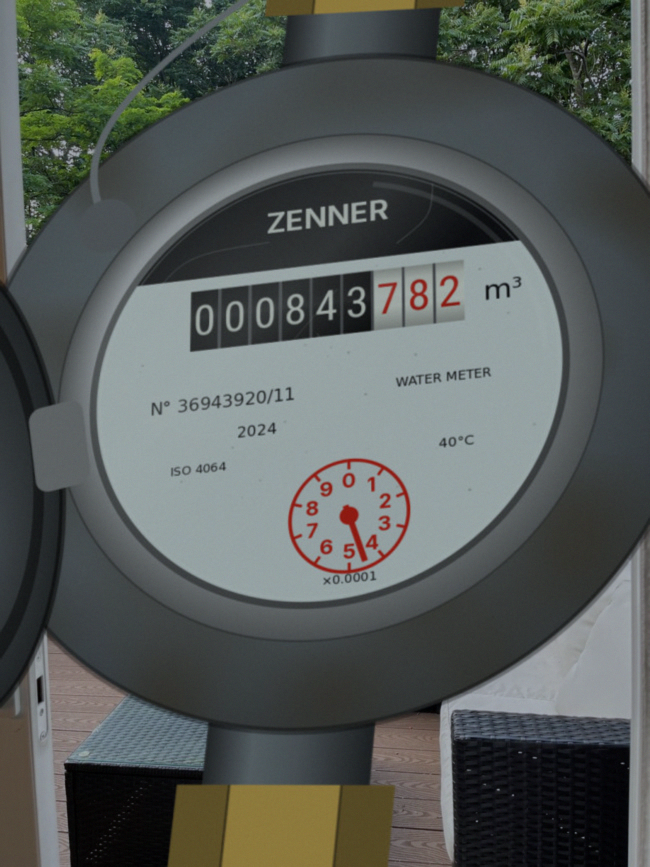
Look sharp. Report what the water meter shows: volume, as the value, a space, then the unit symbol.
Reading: 843.7824 m³
